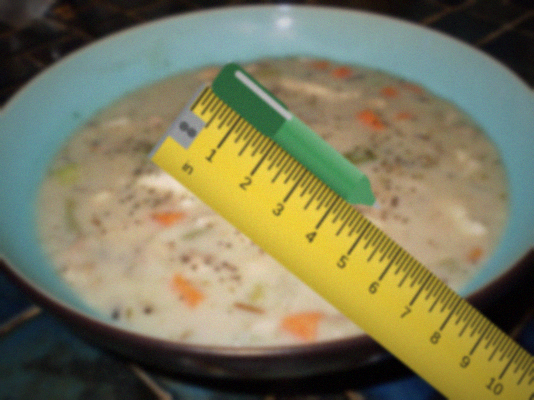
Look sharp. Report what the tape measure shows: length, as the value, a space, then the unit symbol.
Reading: 5 in
